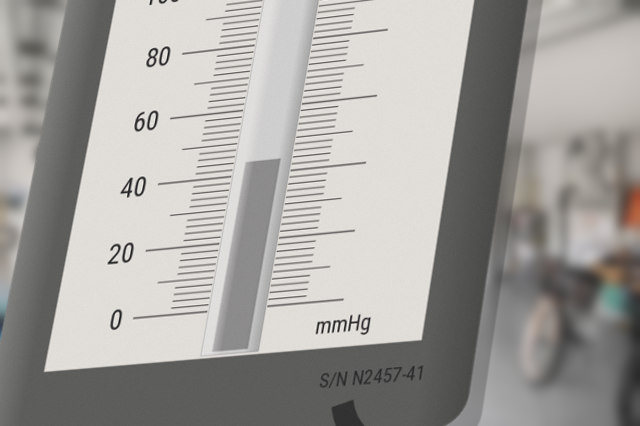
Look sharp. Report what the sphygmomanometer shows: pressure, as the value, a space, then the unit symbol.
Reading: 44 mmHg
